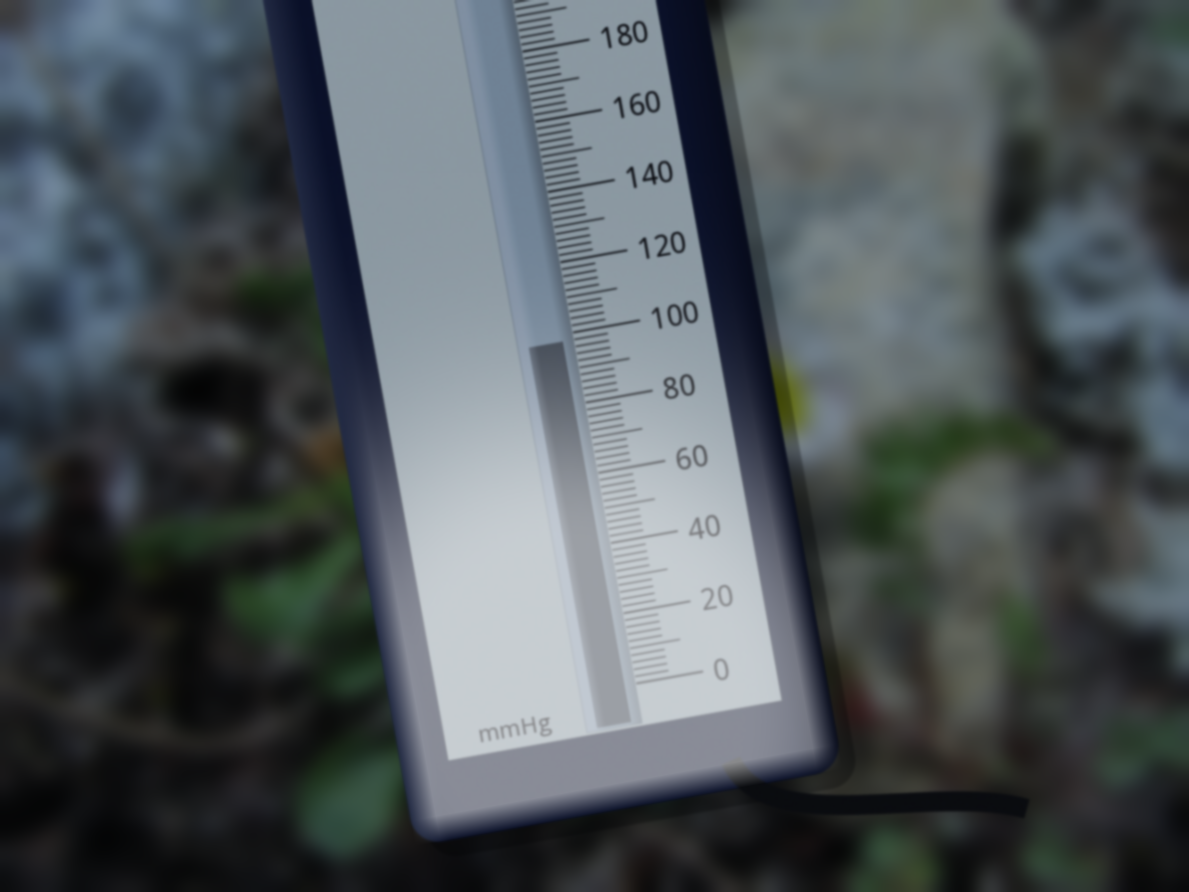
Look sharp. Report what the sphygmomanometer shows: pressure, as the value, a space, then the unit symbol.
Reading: 98 mmHg
